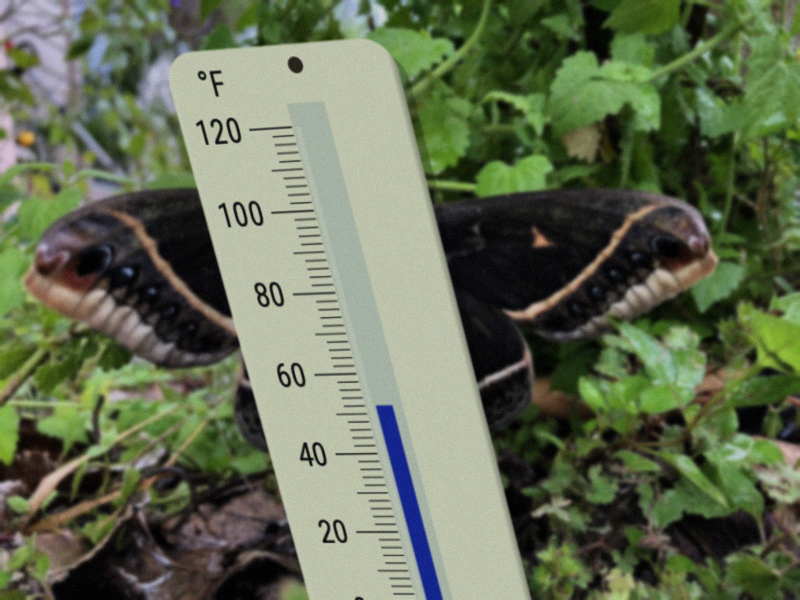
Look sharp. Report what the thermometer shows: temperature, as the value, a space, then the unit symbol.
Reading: 52 °F
